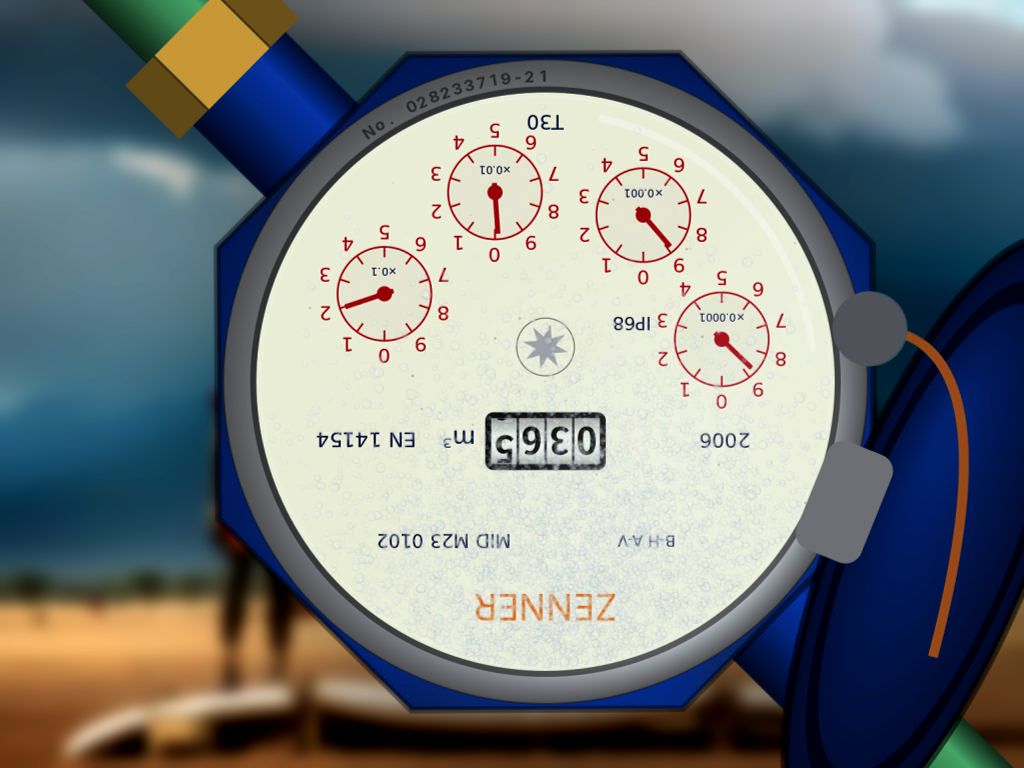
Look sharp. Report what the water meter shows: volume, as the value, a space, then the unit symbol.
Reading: 365.1988 m³
